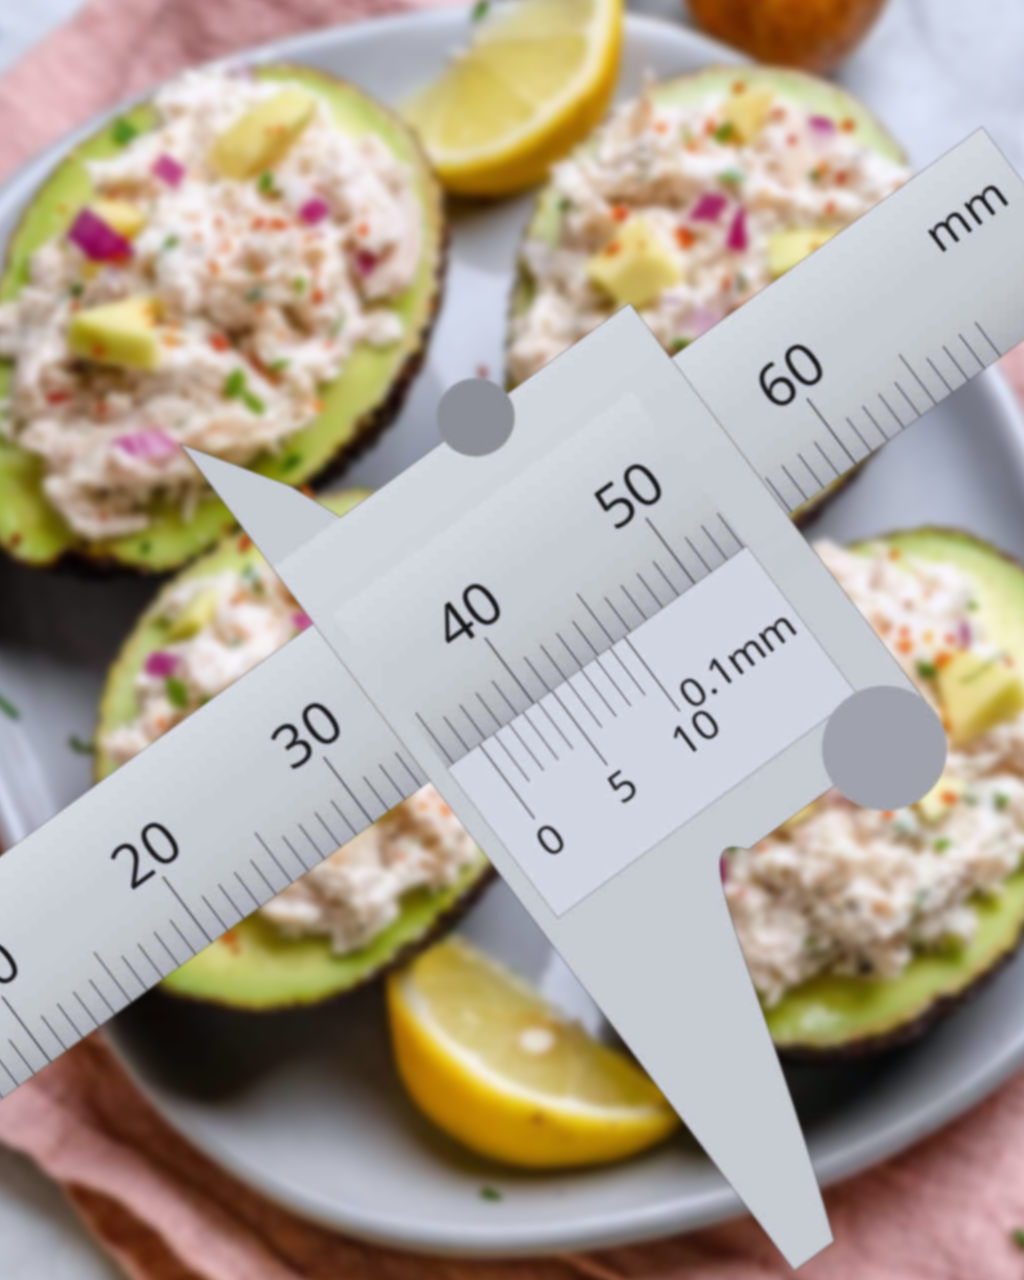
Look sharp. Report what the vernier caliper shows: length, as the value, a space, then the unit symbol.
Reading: 36.6 mm
